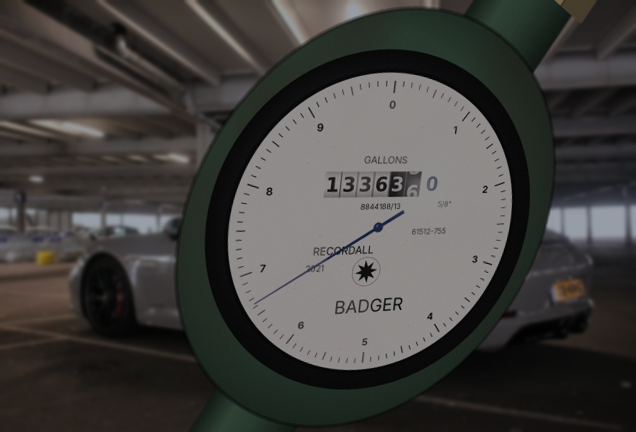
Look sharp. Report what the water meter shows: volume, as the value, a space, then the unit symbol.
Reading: 1336356.6 gal
